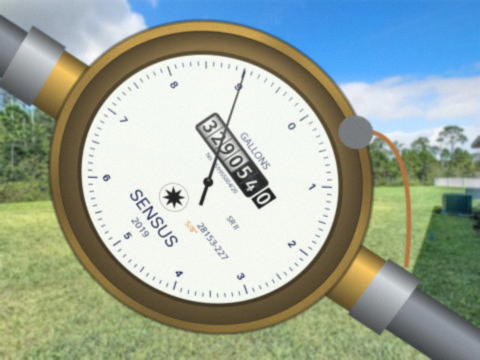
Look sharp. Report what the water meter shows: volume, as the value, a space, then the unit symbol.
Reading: 3290539.0 gal
